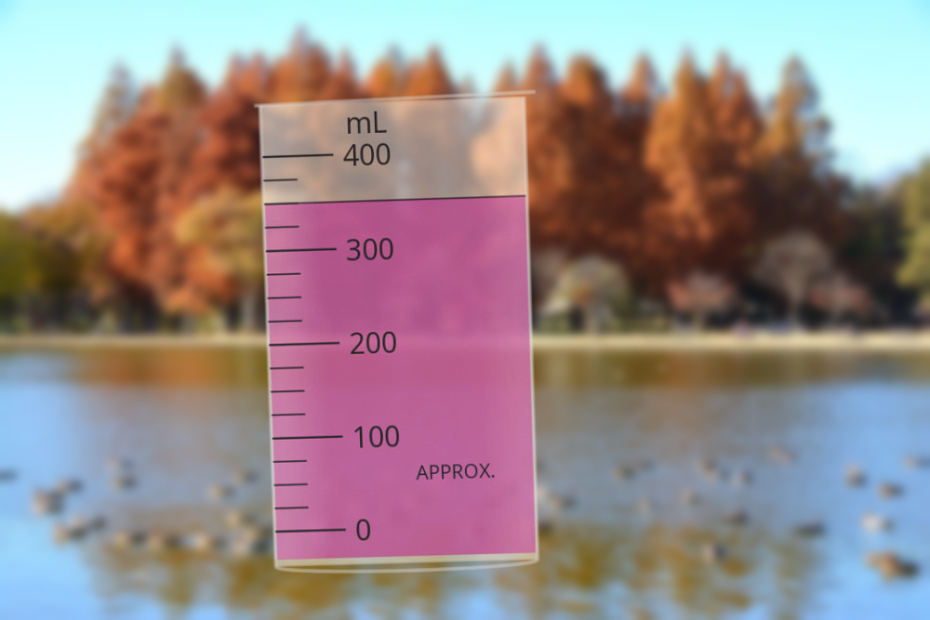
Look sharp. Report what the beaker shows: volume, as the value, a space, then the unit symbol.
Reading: 350 mL
